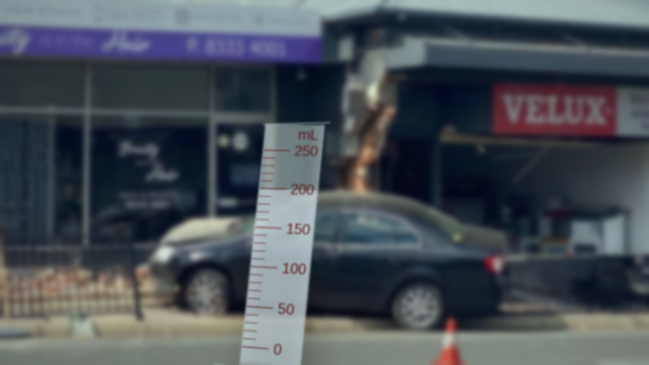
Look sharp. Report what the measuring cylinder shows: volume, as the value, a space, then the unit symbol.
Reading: 200 mL
